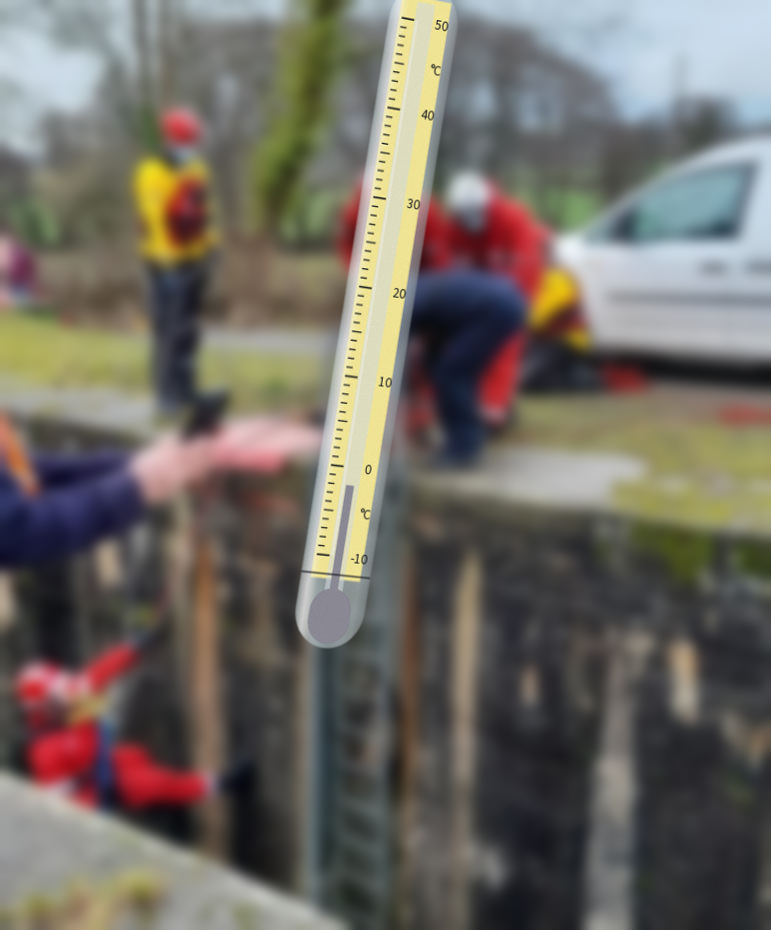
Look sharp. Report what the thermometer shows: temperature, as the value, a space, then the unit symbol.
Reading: -2 °C
